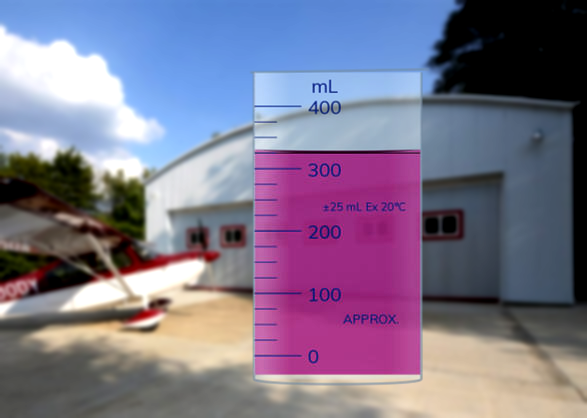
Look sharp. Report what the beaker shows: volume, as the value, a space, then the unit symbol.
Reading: 325 mL
